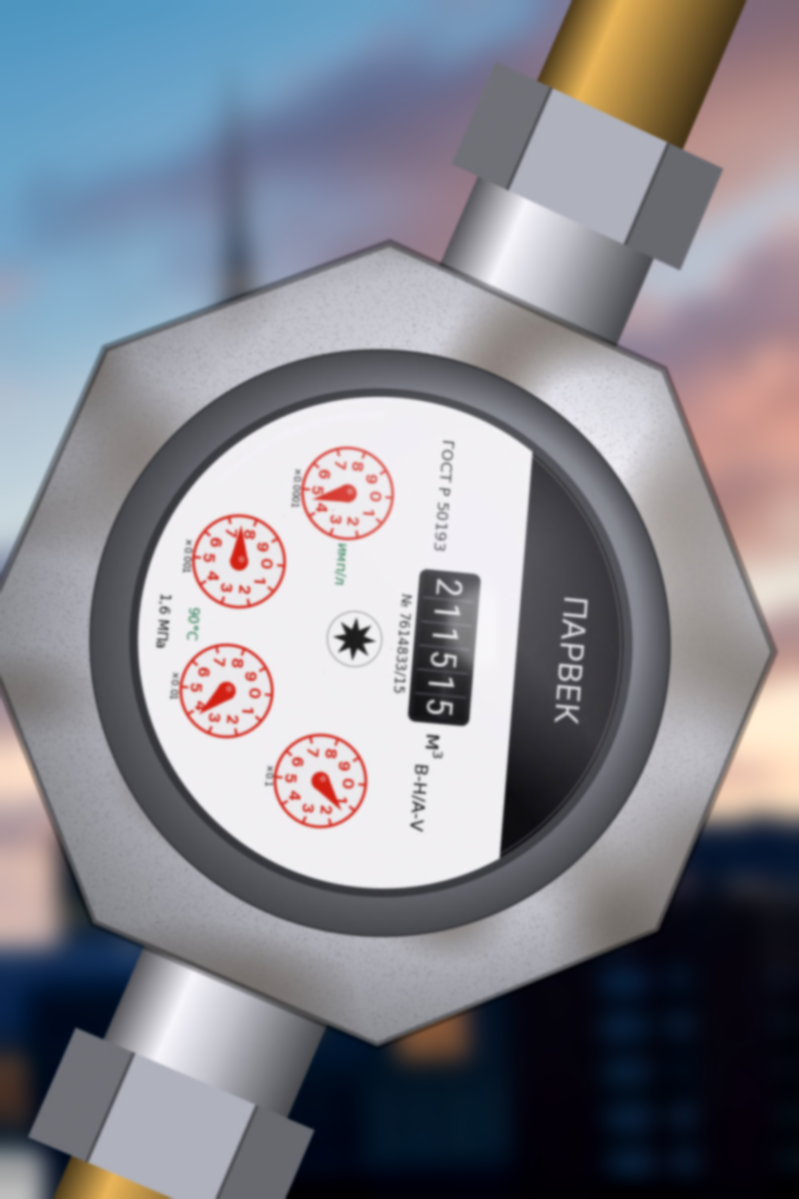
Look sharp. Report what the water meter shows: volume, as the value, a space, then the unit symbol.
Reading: 211515.1374 m³
